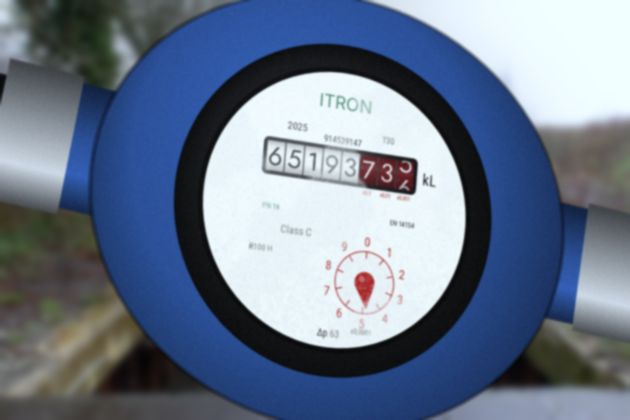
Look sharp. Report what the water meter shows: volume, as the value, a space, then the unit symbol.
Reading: 65193.7354 kL
